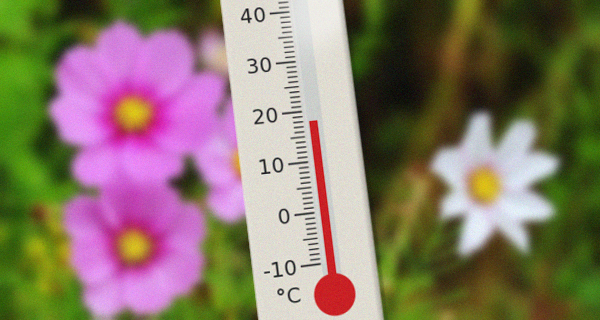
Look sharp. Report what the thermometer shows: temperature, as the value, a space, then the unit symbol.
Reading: 18 °C
